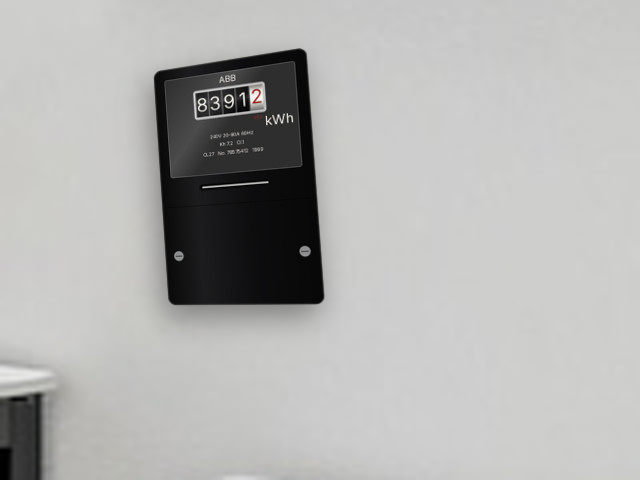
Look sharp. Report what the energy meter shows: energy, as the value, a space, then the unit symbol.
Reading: 8391.2 kWh
